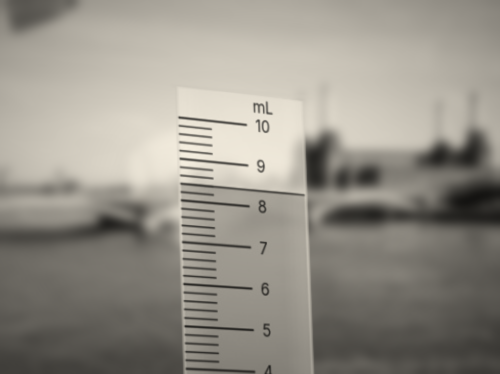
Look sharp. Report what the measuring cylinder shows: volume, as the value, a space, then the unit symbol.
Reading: 8.4 mL
